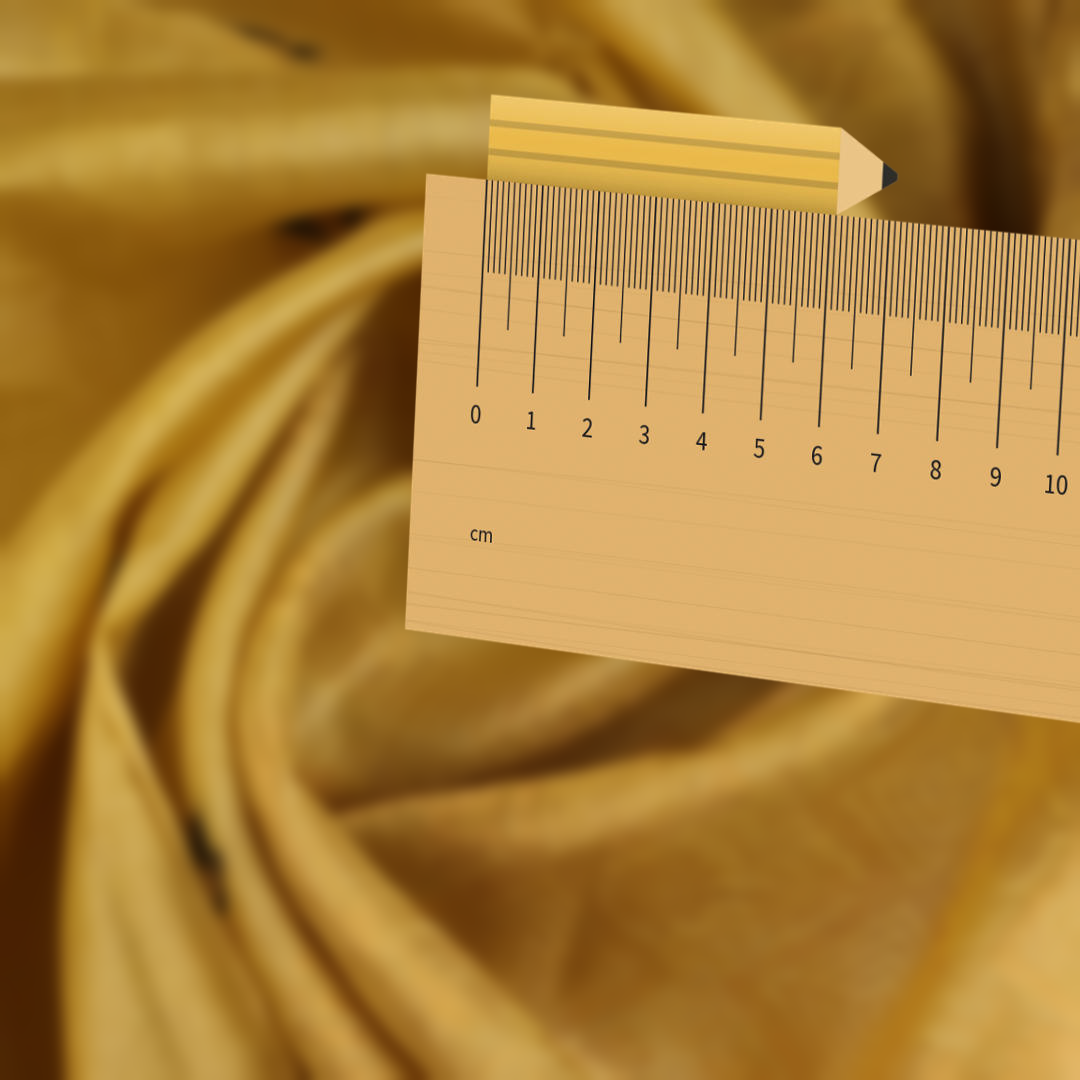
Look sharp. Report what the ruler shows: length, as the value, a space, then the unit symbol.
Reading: 7.1 cm
